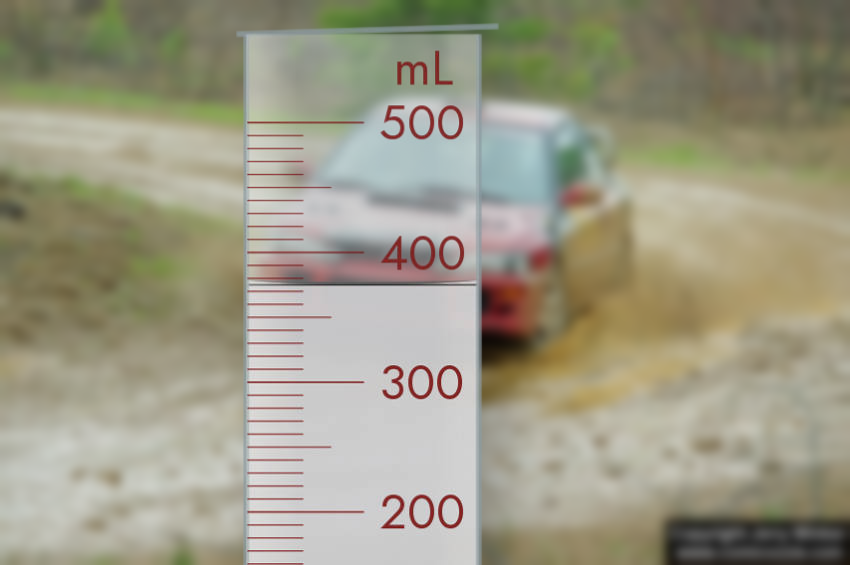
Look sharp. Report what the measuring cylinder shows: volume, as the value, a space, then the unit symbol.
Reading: 375 mL
